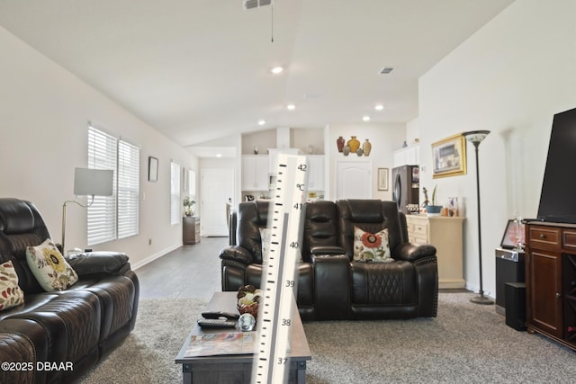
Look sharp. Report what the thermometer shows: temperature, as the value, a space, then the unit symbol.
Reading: 40.8 °C
